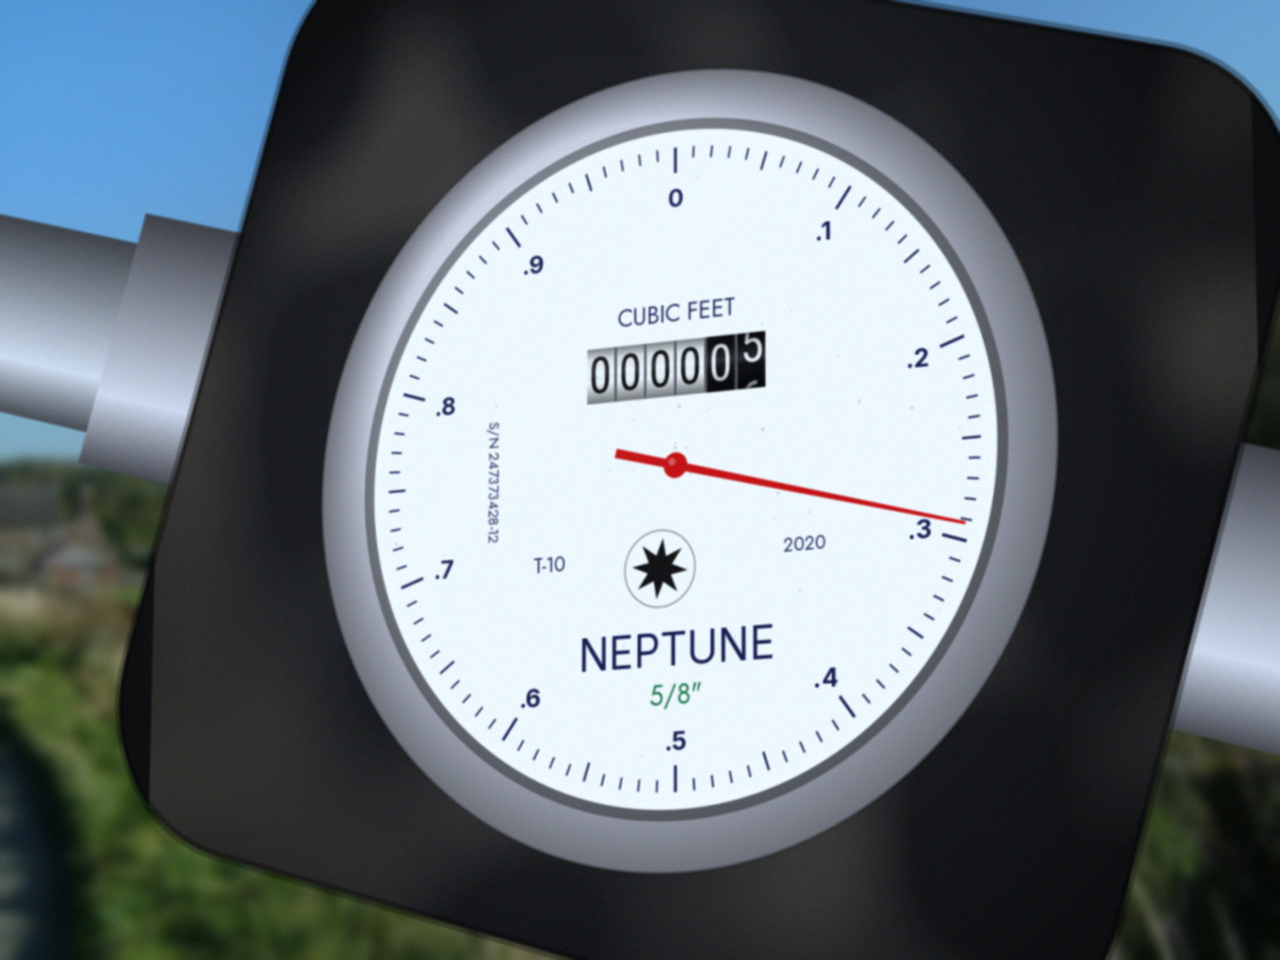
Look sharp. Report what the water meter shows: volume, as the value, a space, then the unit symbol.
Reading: 5.29 ft³
